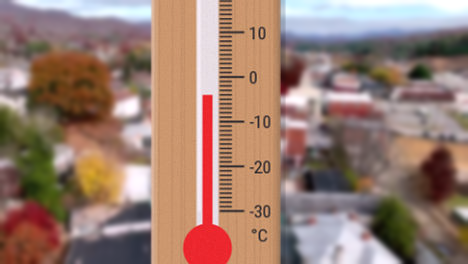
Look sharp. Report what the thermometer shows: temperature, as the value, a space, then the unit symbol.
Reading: -4 °C
